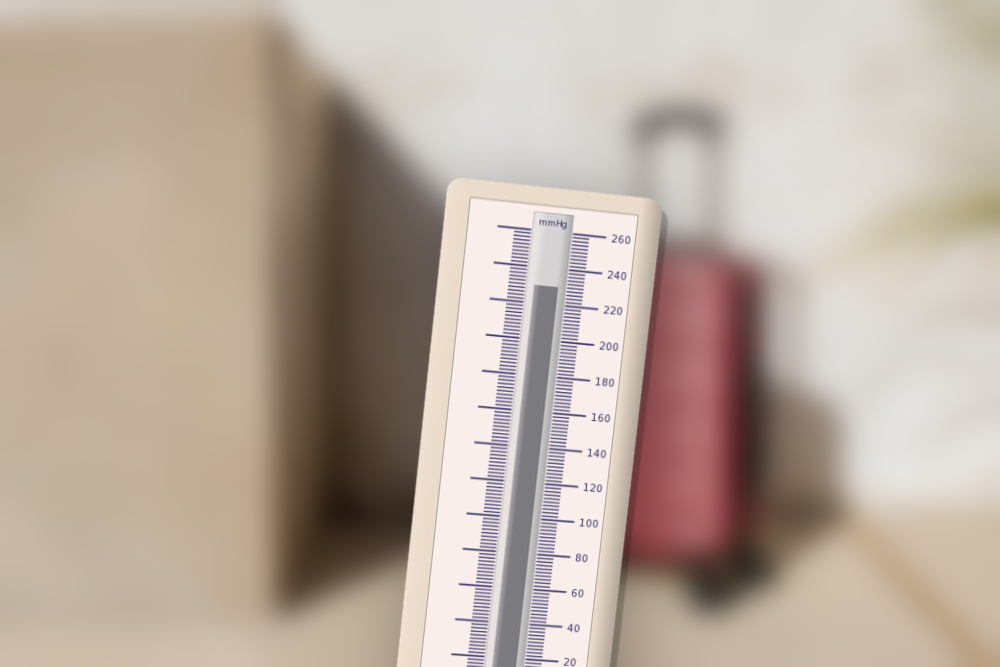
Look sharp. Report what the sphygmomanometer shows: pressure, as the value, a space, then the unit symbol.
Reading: 230 mmHg
